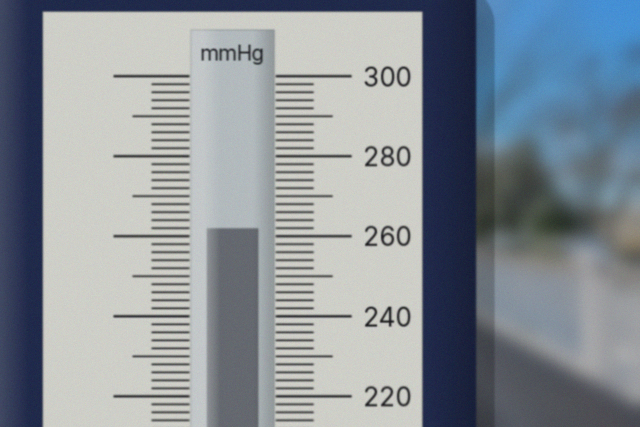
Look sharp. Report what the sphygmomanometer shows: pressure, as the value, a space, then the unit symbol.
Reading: 262 mmHg
